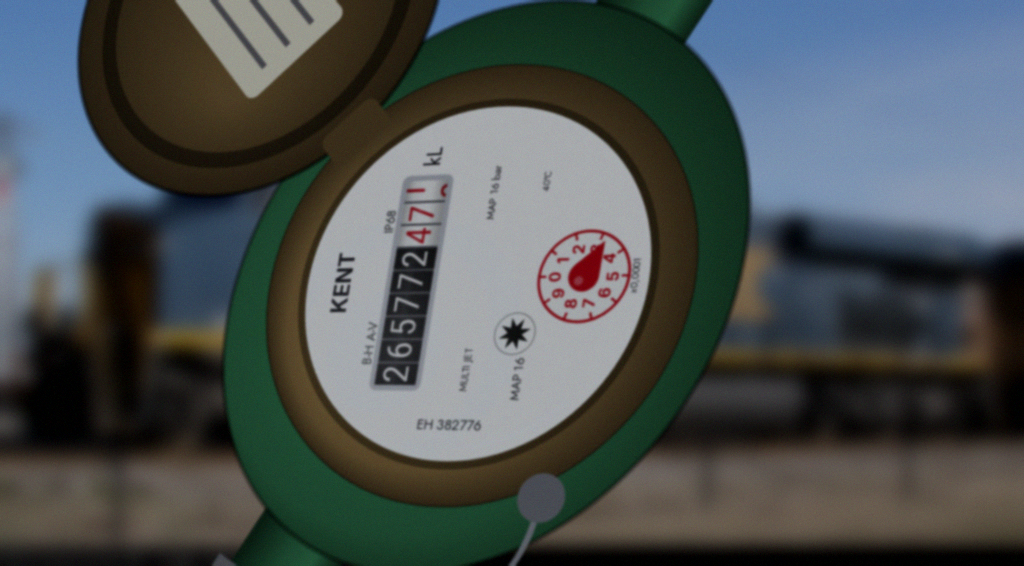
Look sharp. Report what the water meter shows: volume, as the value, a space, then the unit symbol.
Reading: 265772.4713 kL
